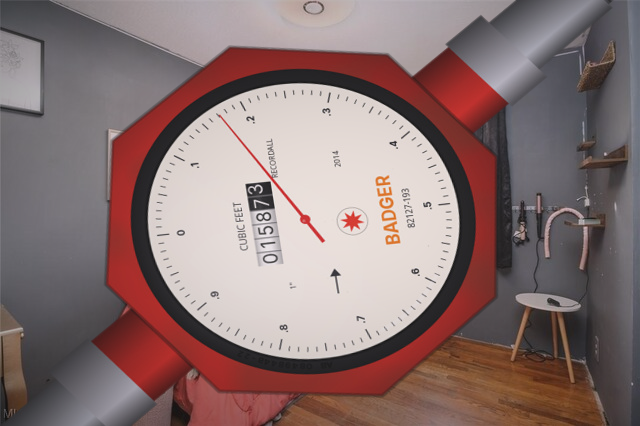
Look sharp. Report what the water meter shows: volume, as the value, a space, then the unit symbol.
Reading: 15873.17 ft³
